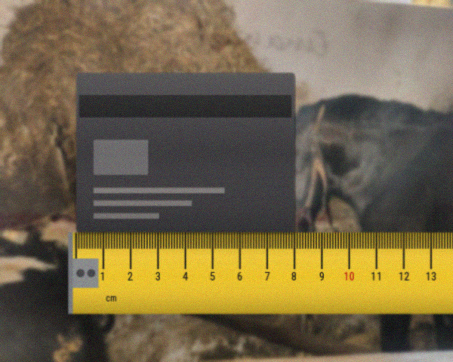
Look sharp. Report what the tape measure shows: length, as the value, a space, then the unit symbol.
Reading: 8 cm
